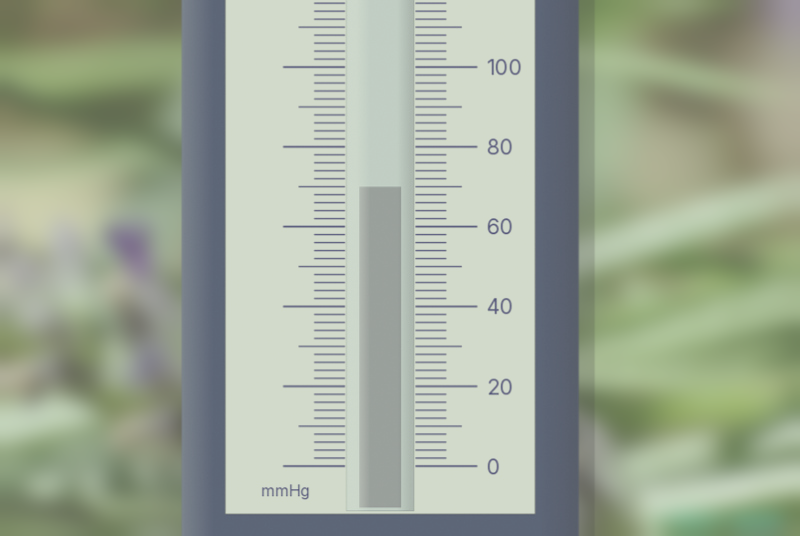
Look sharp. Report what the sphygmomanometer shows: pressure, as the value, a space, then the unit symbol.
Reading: 70 mmHg
